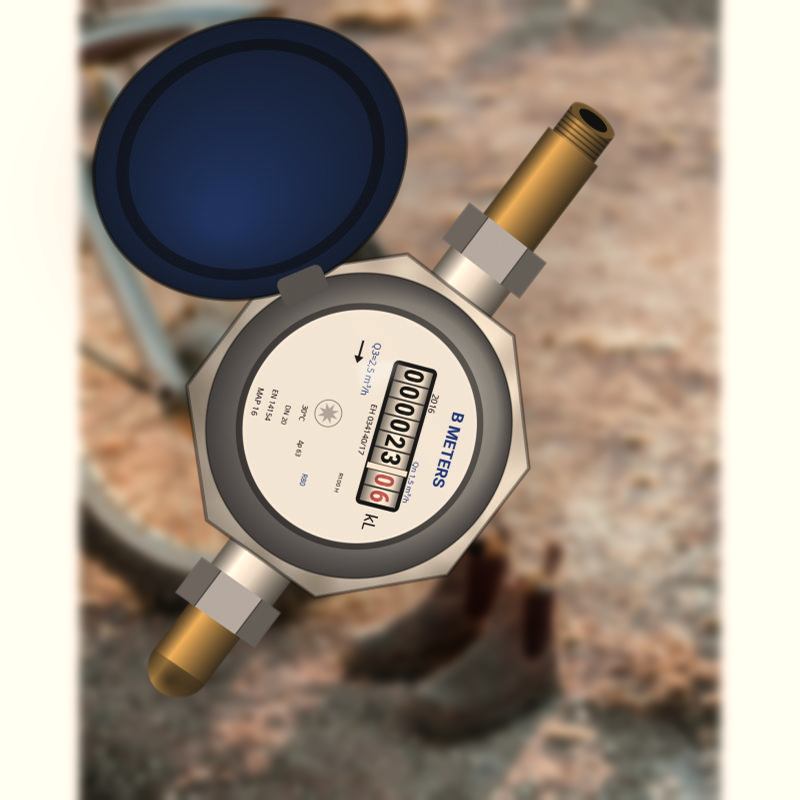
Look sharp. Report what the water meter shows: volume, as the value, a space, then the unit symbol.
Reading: 23.06 kL
